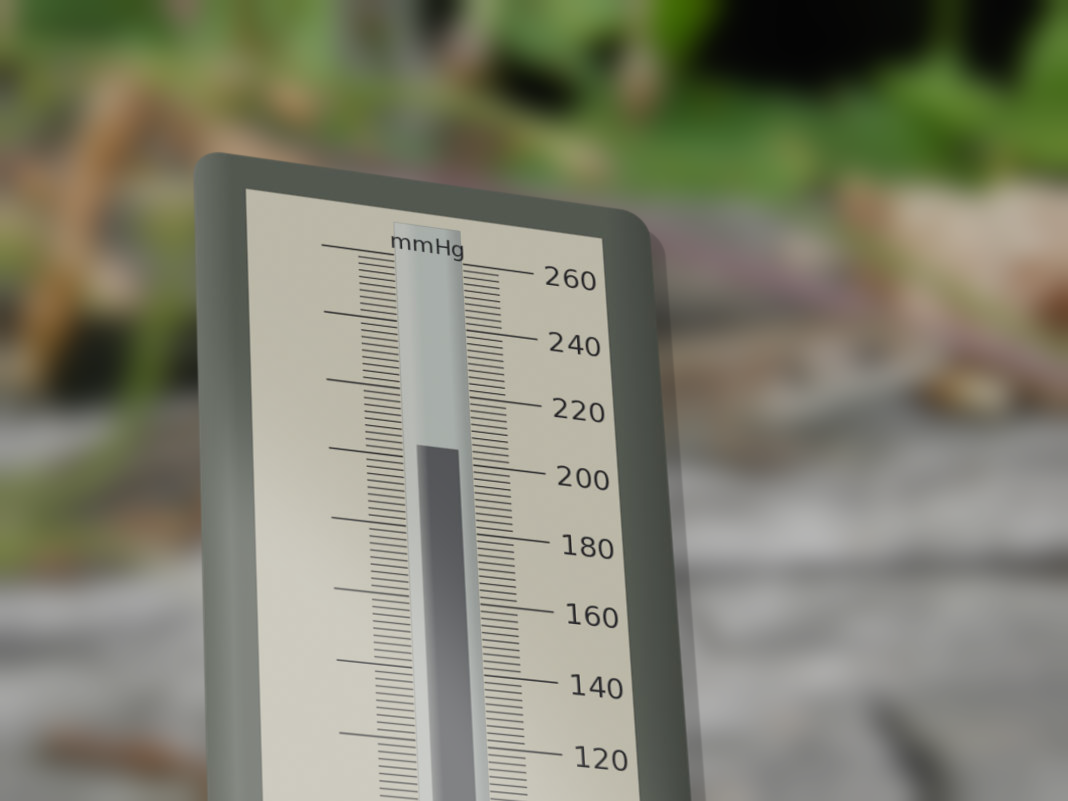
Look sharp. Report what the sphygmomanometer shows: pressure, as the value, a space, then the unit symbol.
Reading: 204 mmHg
